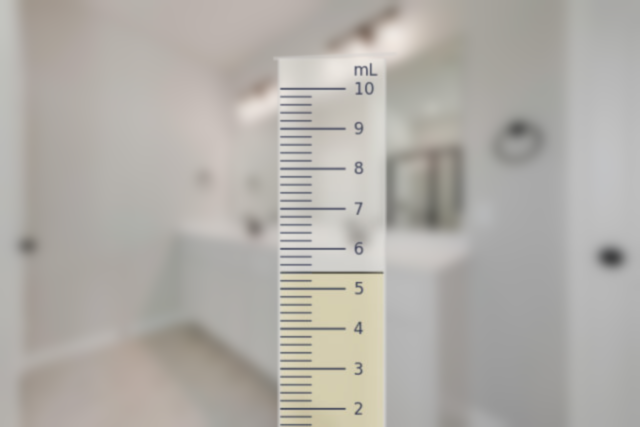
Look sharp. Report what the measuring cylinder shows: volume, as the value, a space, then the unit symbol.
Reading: 5.4 mL
